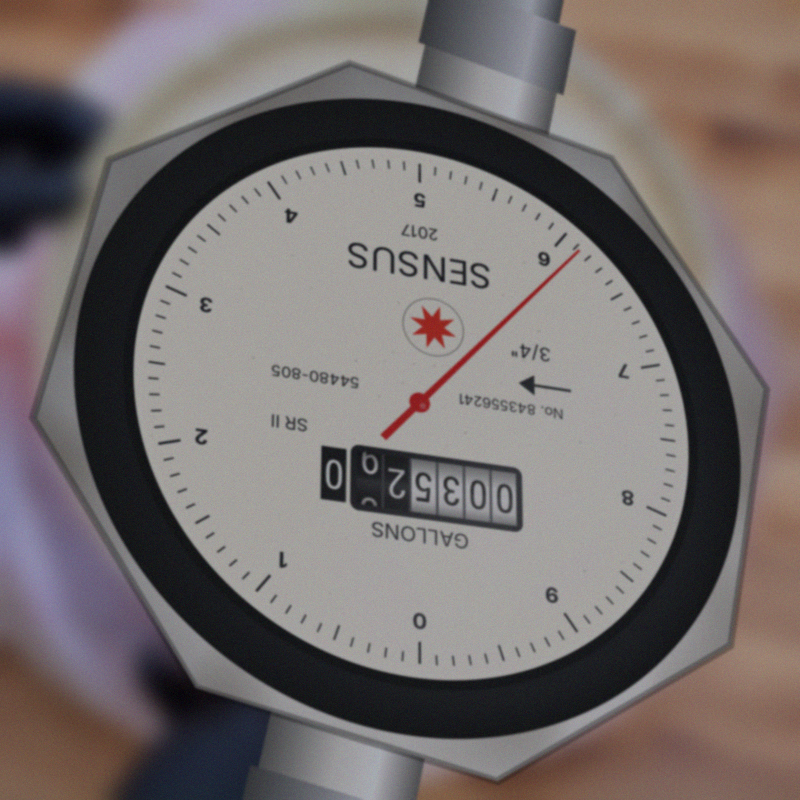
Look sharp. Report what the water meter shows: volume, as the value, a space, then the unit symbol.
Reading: 35286.1 gal
